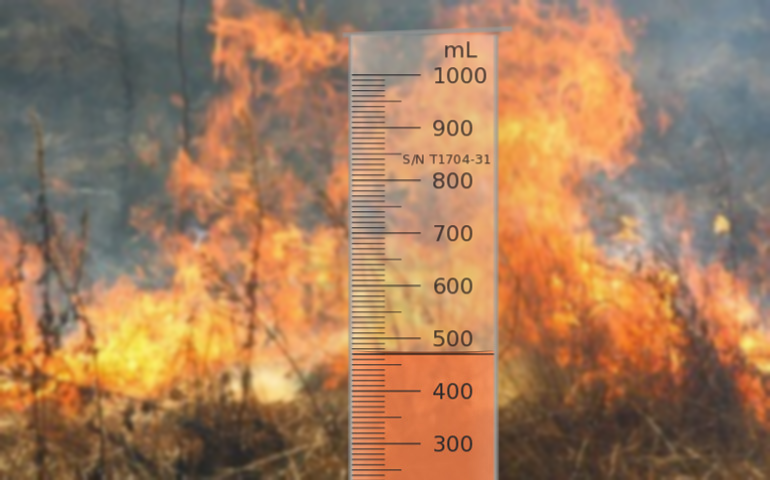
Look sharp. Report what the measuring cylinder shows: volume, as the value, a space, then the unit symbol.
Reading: 470 mL
